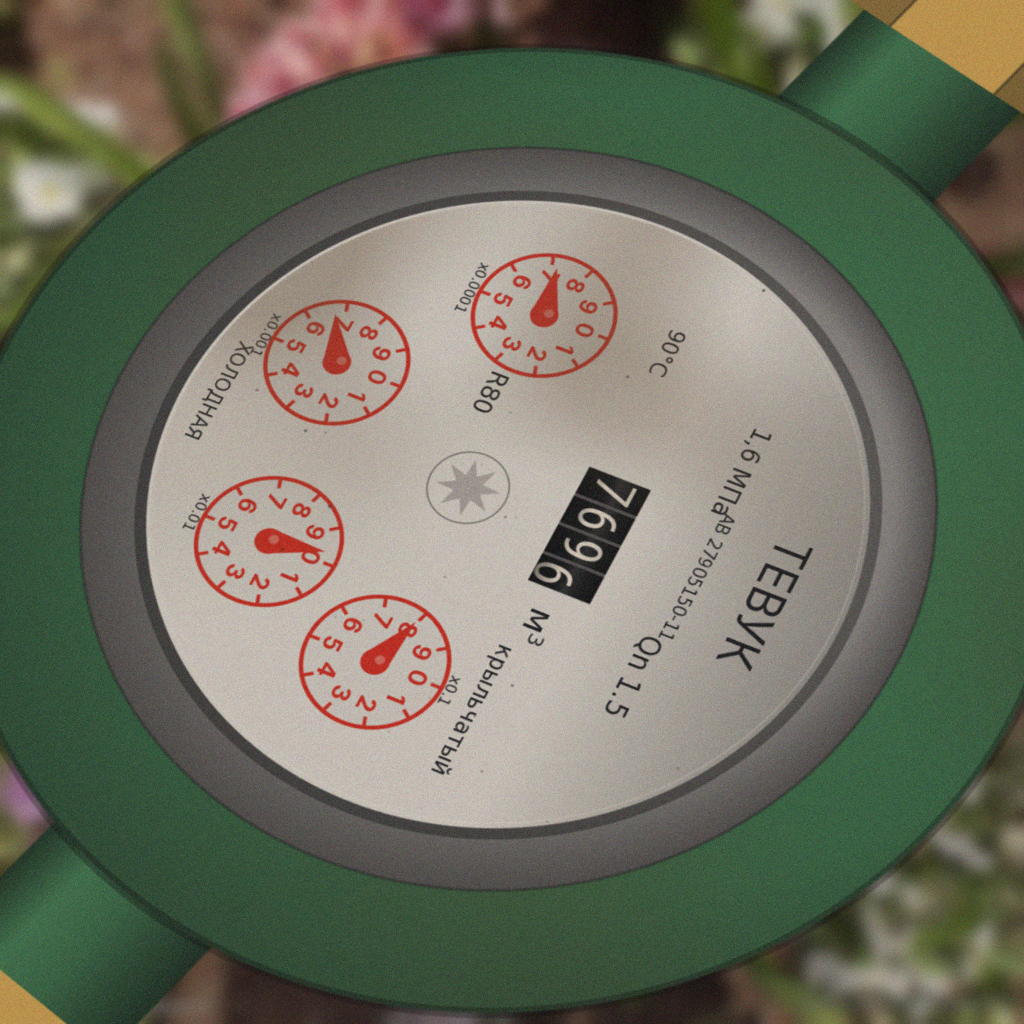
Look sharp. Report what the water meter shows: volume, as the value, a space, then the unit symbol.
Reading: 7695.7967 m³
